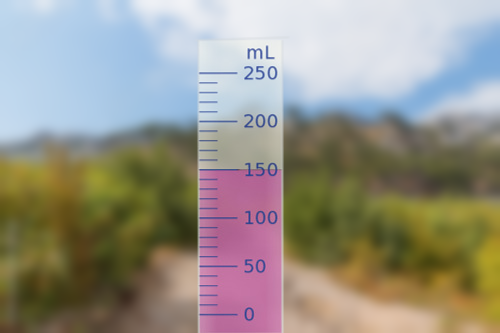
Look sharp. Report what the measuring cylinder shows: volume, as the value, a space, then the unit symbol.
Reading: 150 mL
